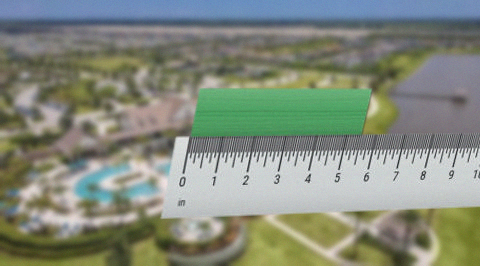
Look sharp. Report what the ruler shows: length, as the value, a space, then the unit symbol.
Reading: 5.5 in
